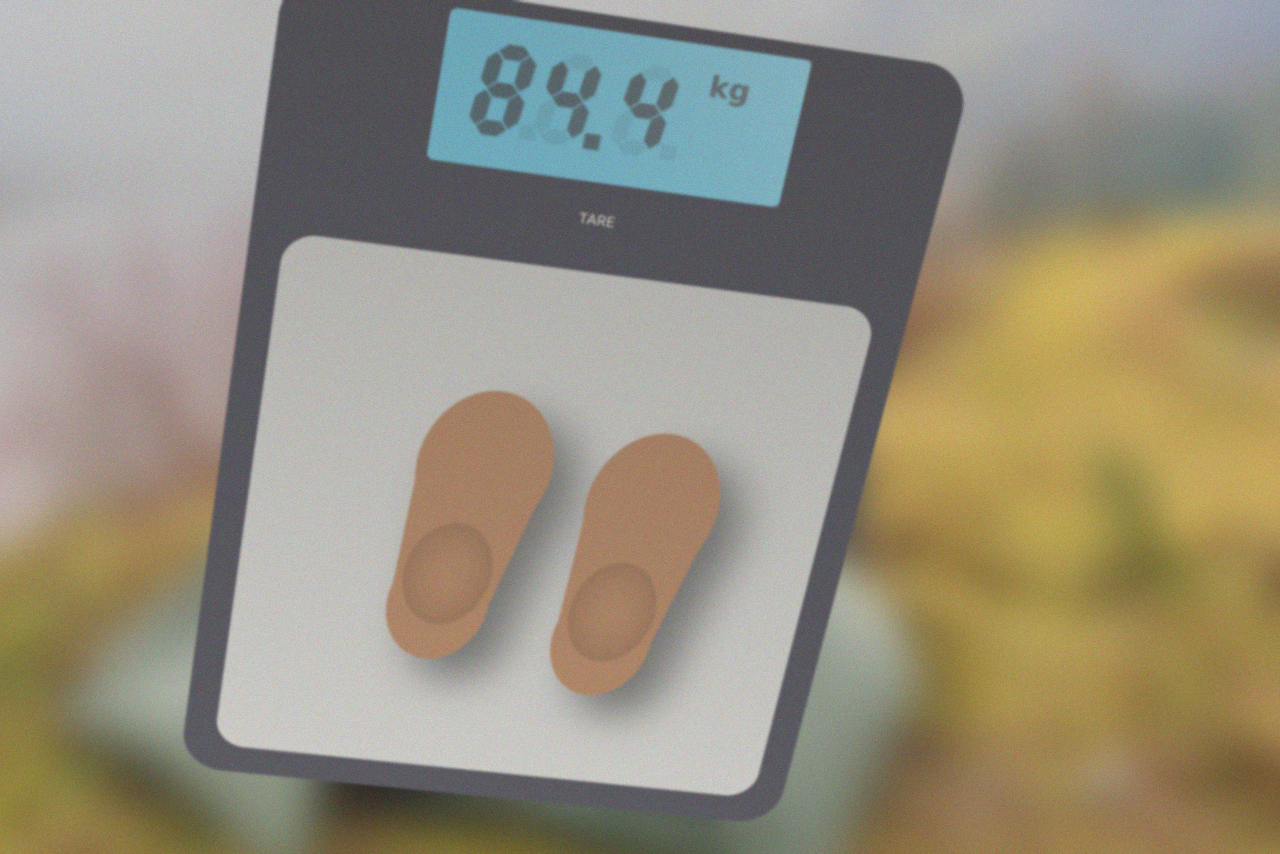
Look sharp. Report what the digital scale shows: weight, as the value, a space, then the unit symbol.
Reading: 84.4 kg
